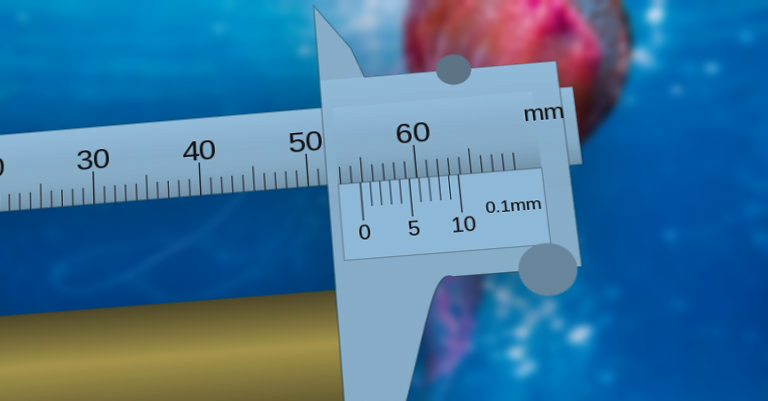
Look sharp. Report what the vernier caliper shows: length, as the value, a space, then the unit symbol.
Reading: 54.8 mm
